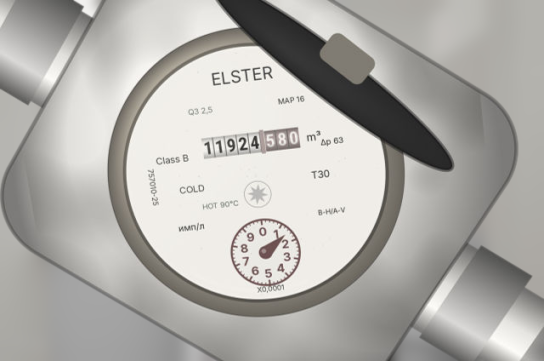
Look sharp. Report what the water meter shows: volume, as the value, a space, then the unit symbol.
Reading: 11924.5801 m³
